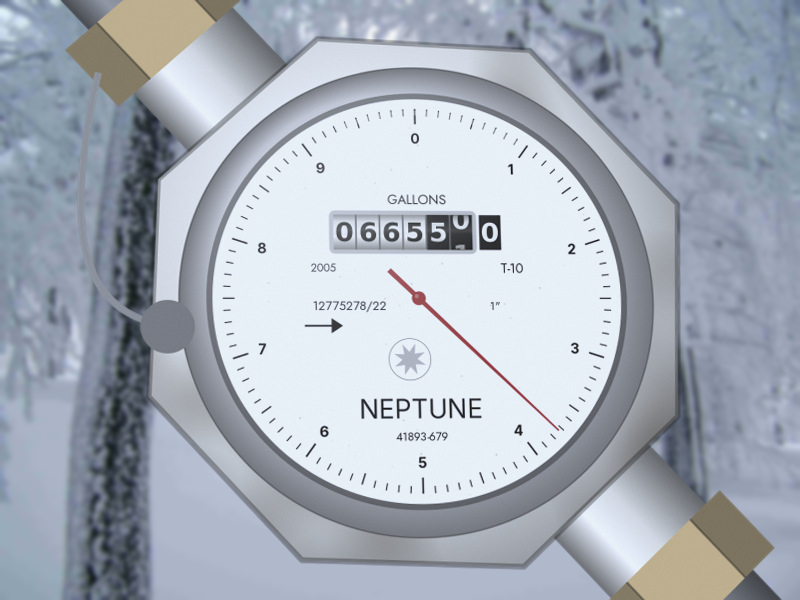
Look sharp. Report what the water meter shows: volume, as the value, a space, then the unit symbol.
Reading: 665503.7 gal
